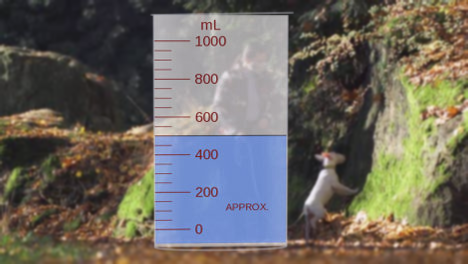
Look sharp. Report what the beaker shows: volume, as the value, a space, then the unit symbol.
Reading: 500 mL
